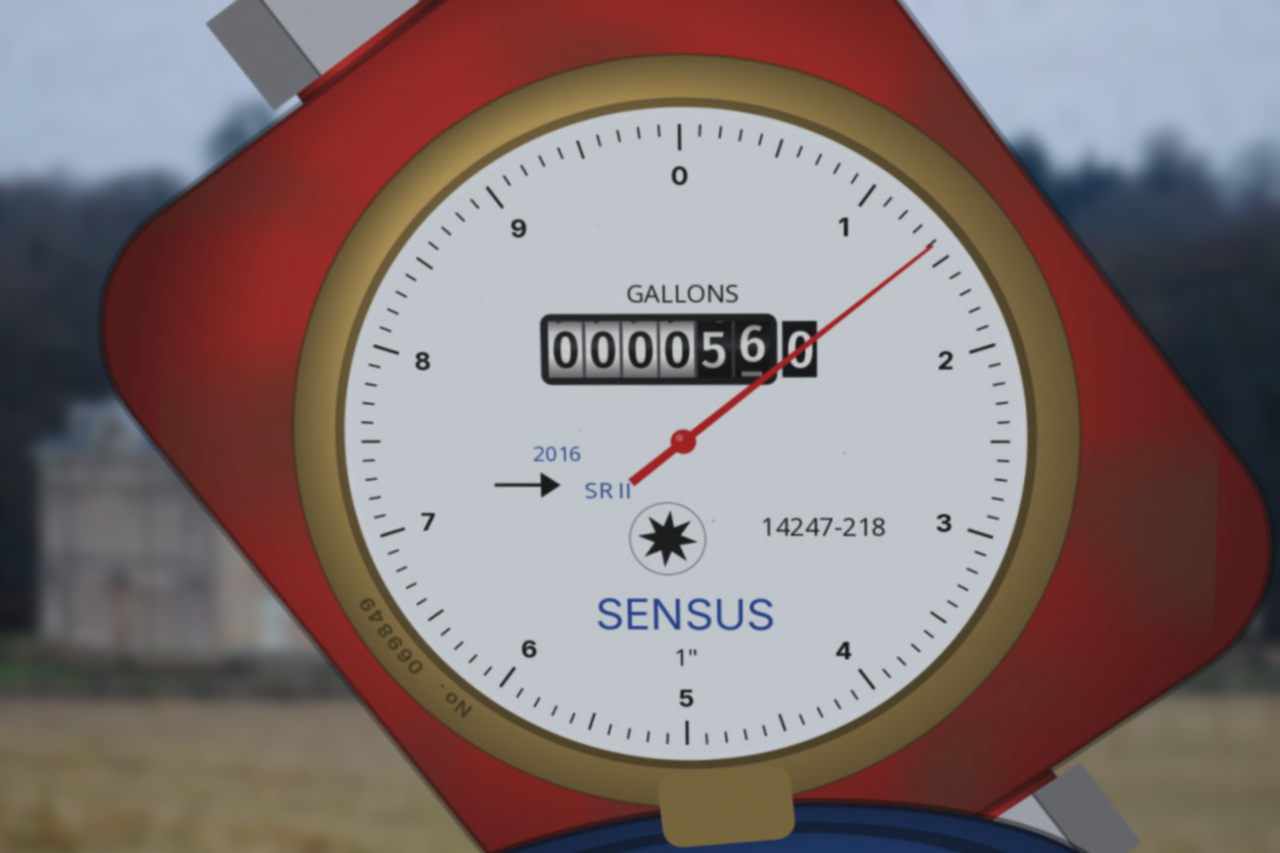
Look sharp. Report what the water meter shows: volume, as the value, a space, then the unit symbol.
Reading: 561.4 gal
